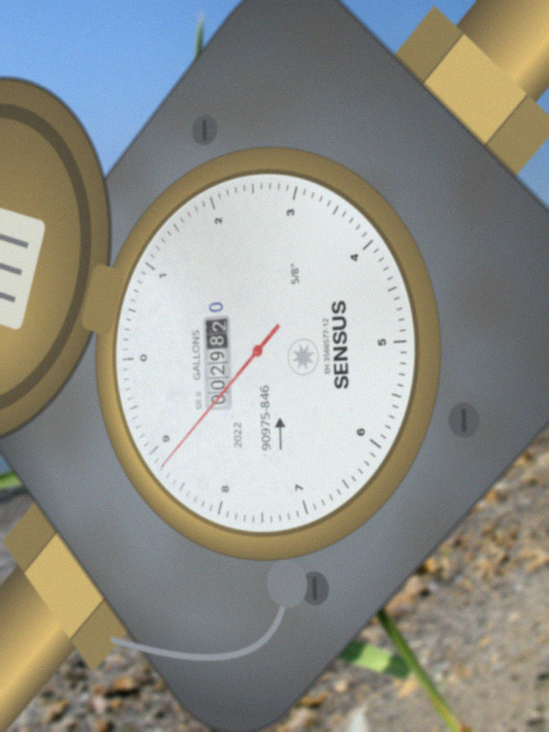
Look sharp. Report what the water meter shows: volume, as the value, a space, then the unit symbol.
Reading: 29818.8 gal
